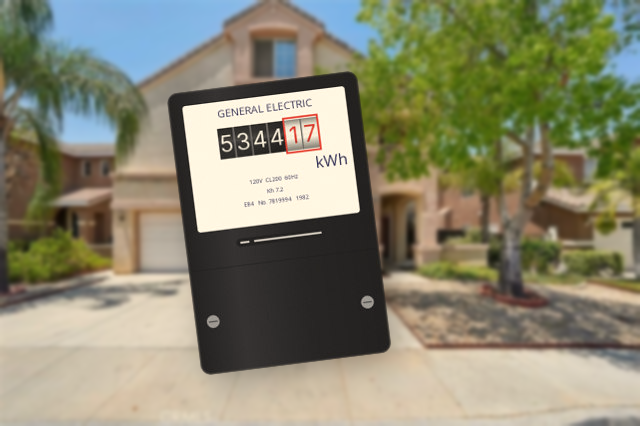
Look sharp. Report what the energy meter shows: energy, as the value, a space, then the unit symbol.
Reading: 5344.17 kWh
